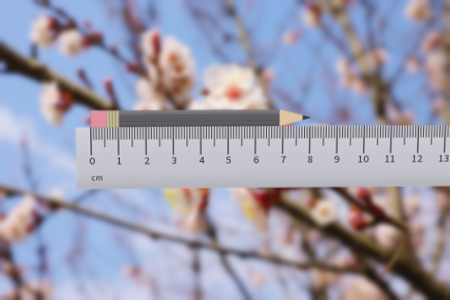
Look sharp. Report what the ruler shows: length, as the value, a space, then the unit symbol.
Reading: 8 cm
